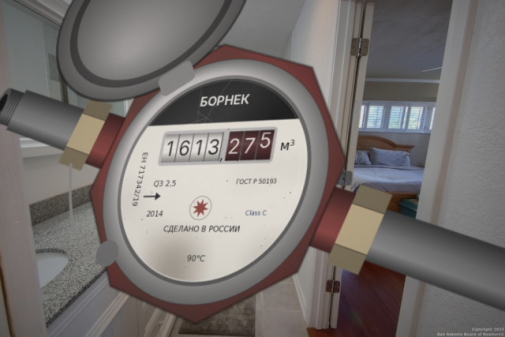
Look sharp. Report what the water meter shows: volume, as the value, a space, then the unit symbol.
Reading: 1613.275 m³
